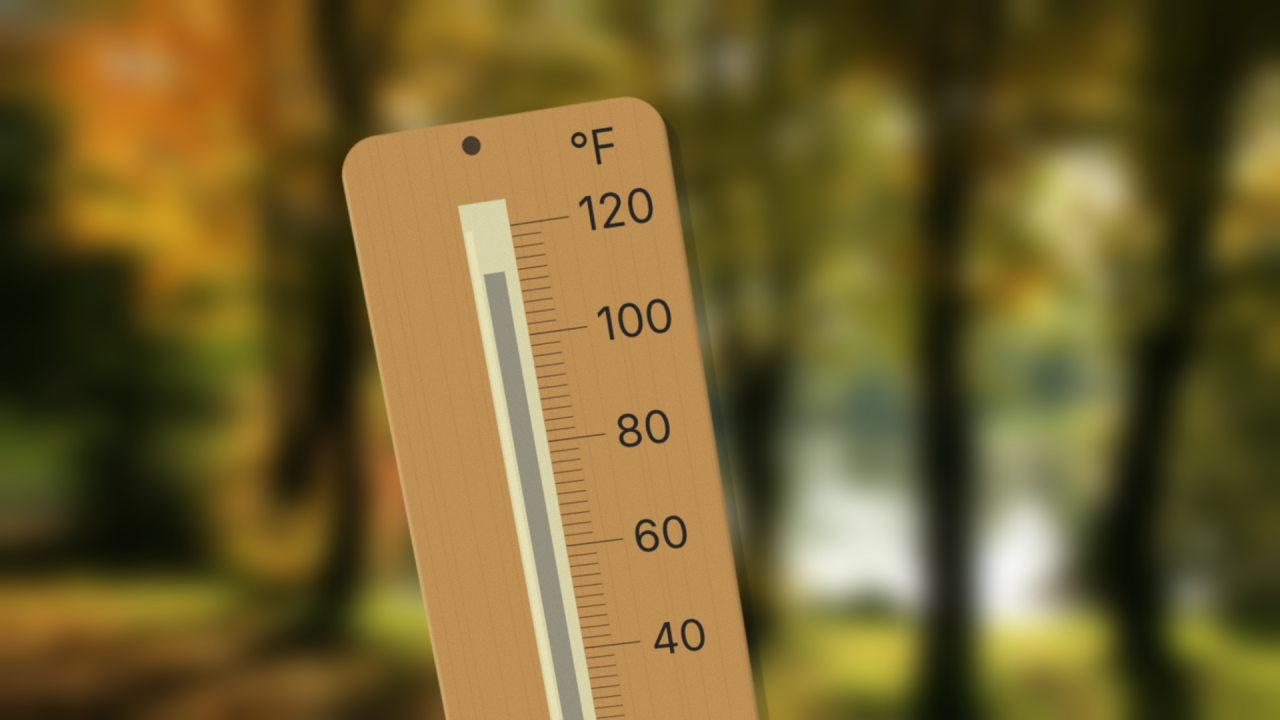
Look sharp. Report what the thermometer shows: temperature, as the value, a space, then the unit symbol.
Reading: 112 °F
